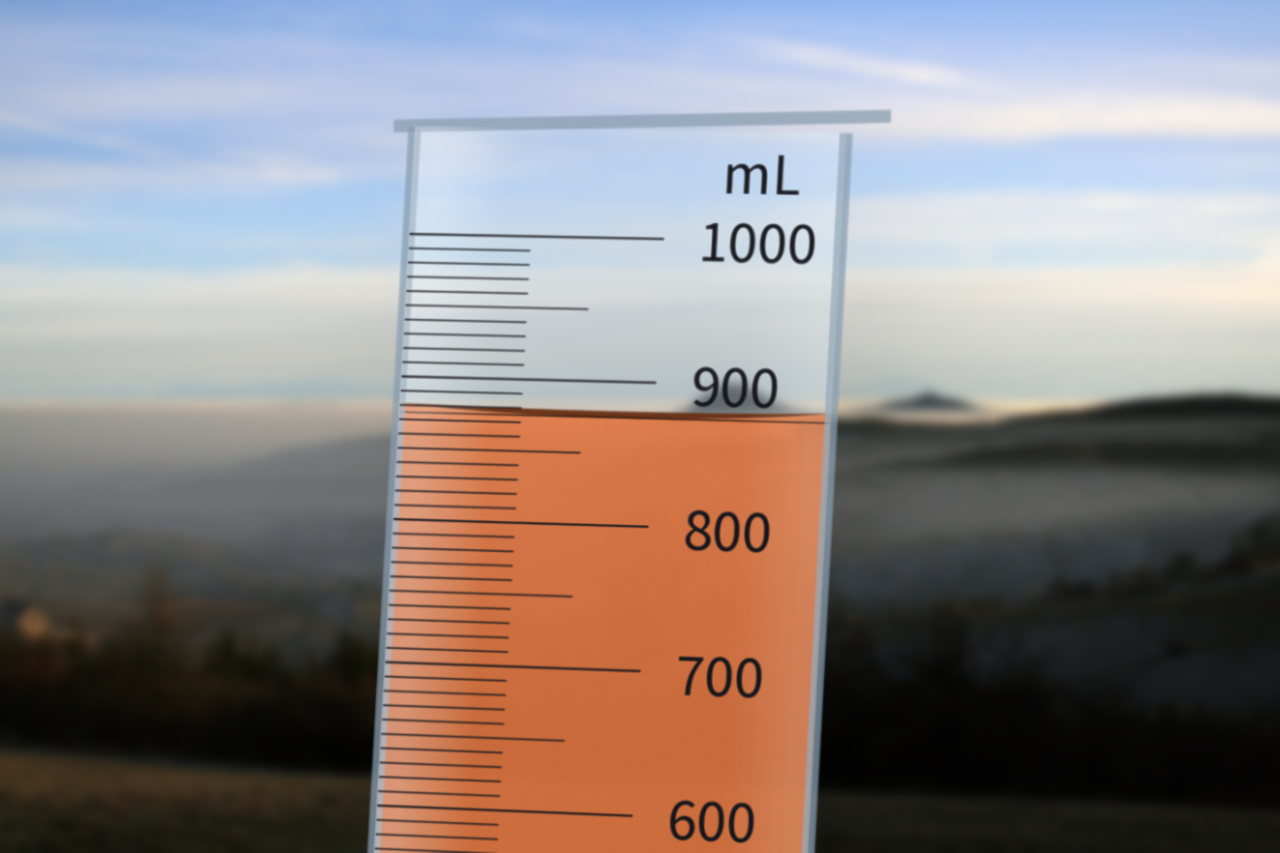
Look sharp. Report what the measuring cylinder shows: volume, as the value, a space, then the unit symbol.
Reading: 875 mL
